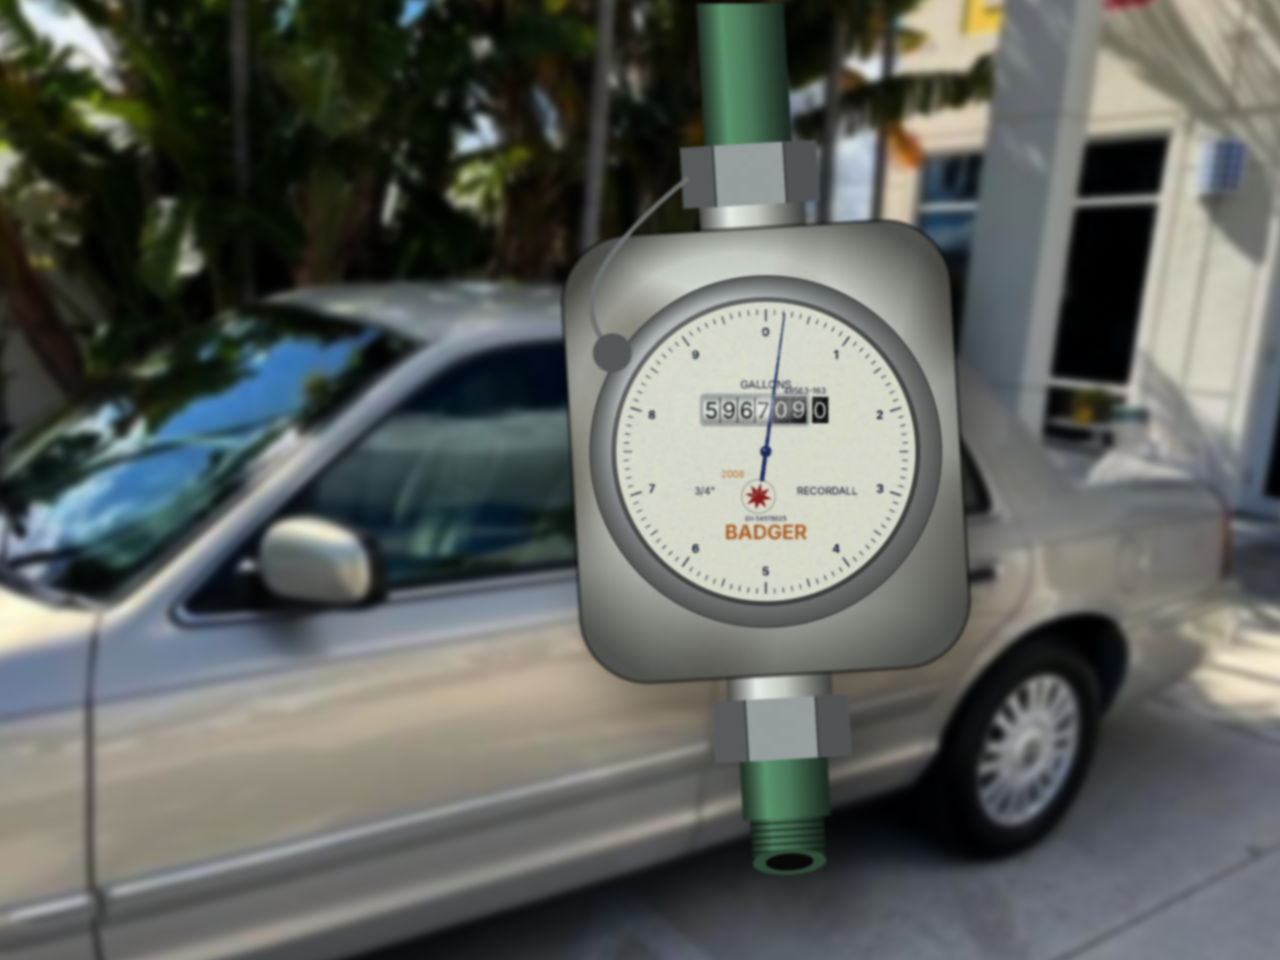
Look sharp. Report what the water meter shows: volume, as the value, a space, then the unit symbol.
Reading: 5967090.2 gal
